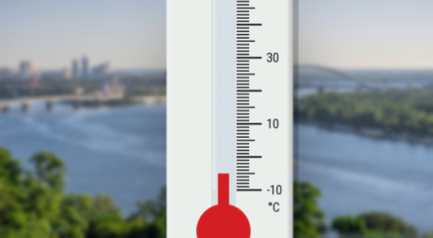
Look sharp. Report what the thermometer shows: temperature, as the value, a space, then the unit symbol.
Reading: -5 °C
